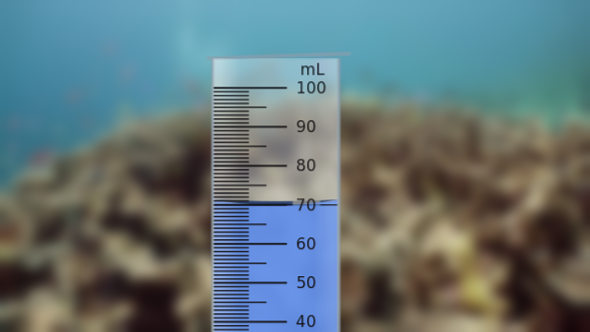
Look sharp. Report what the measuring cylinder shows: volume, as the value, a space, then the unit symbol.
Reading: 70 mL
